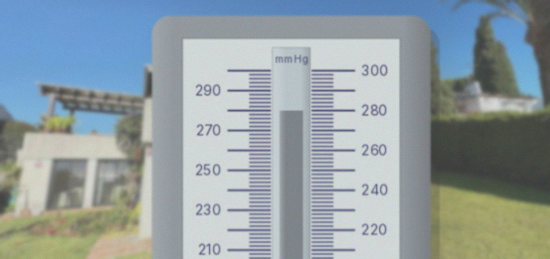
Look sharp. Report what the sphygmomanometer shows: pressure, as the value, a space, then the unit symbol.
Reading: 280 mmHg
